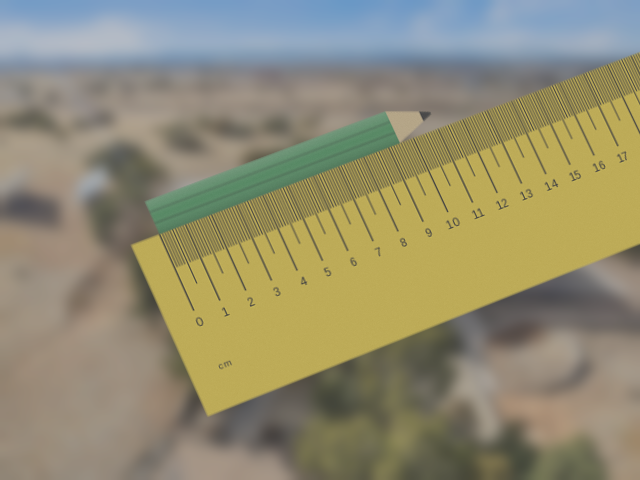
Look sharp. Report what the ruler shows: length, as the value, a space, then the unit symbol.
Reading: 11 cm
